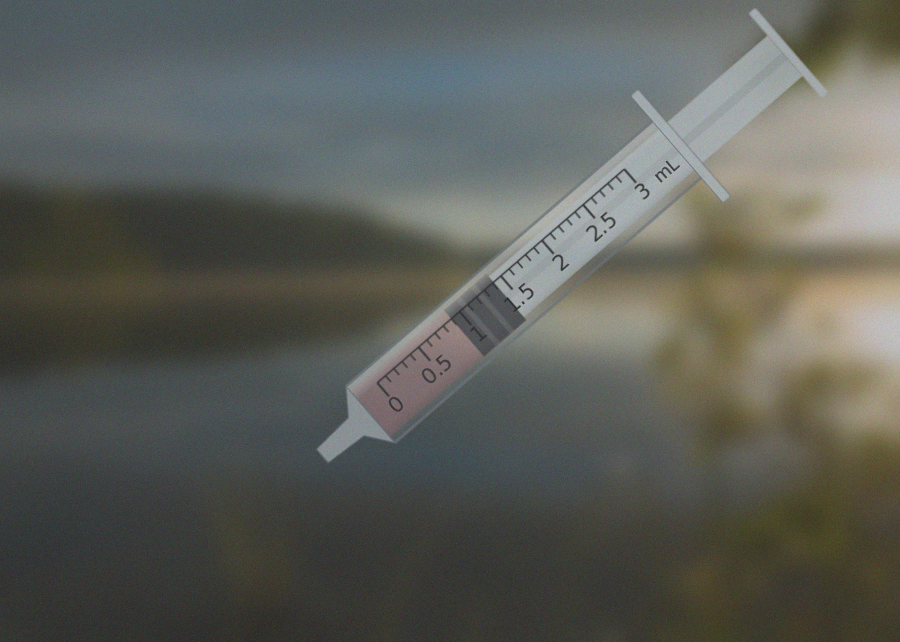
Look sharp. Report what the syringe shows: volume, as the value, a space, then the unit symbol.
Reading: 0.9 mL
